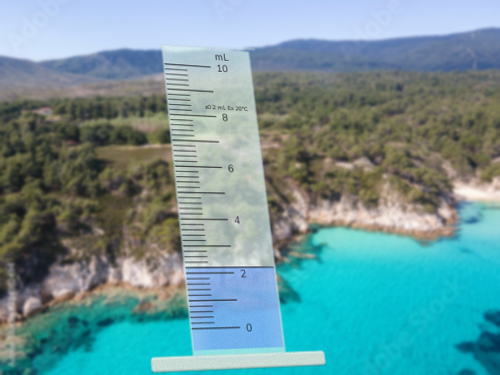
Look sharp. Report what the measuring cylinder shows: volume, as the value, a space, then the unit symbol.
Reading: 2.2 mL
